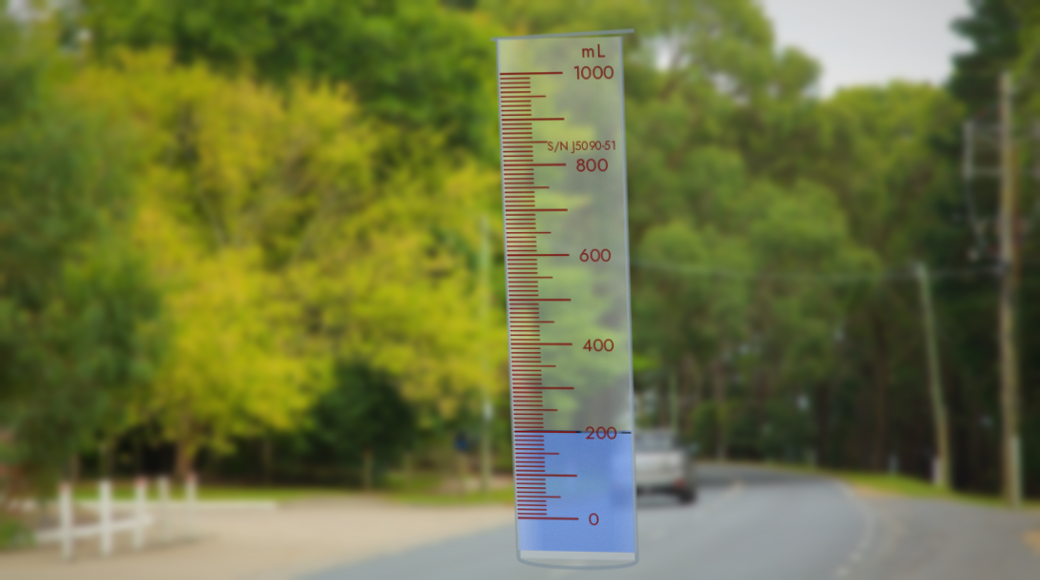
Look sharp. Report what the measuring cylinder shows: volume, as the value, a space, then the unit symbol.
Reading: 200 mL
